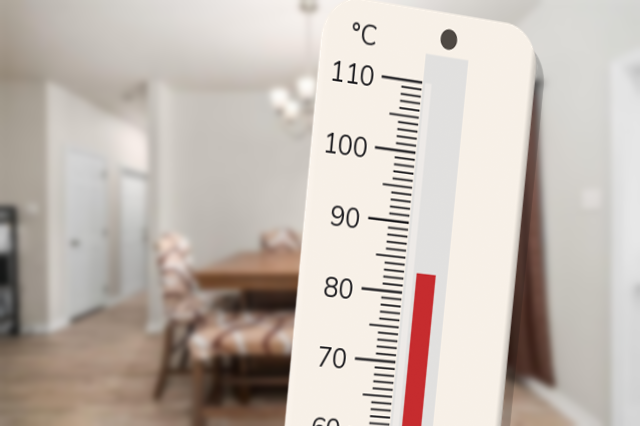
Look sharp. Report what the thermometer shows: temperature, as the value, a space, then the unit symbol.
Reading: 83 °C
